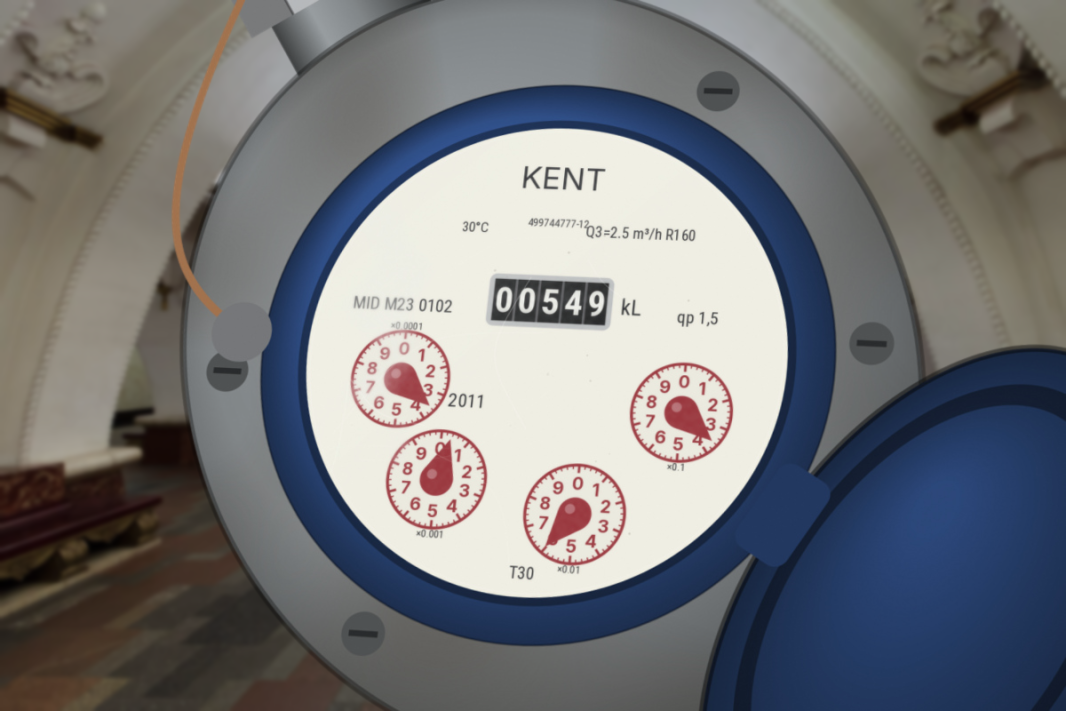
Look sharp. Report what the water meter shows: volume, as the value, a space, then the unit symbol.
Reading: 549.3603 kL
